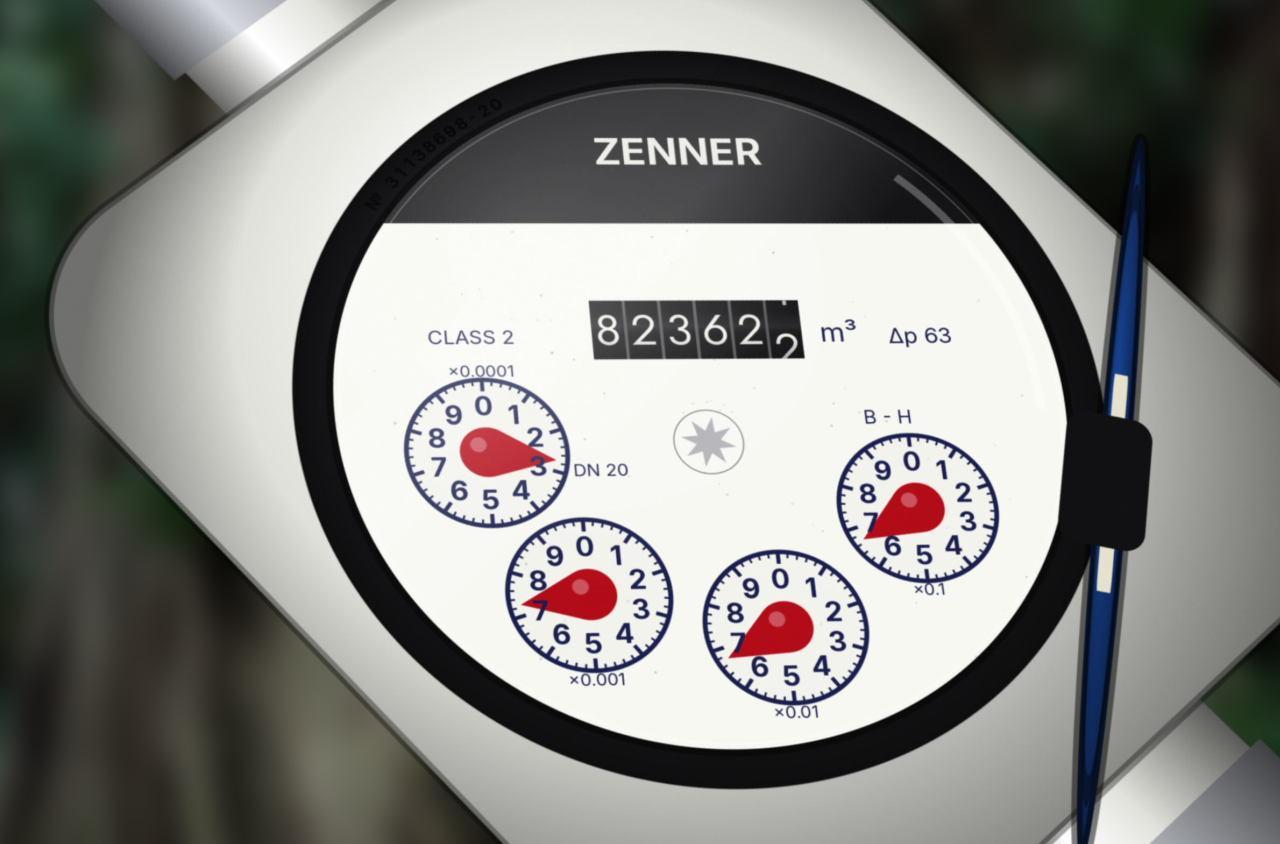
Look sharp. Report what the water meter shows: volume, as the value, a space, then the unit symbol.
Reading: 823621.6672 m³
